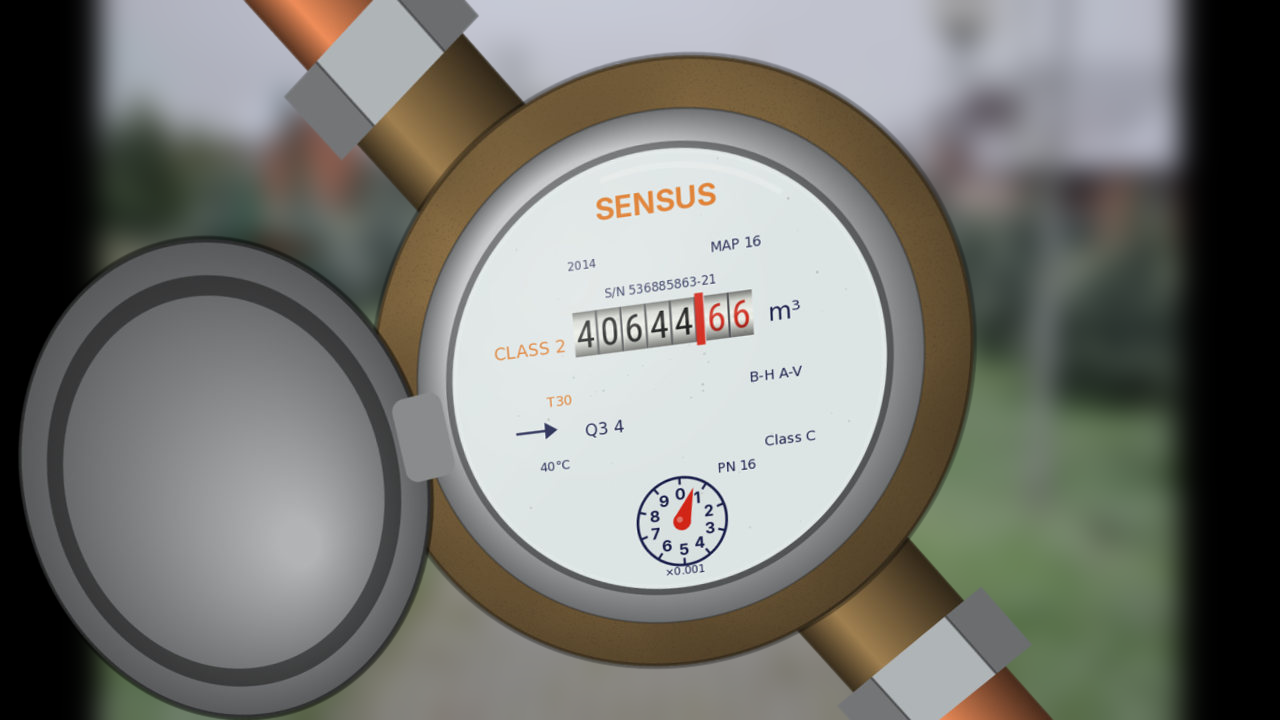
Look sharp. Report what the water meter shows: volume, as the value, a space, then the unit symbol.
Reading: 40644.660 m³
